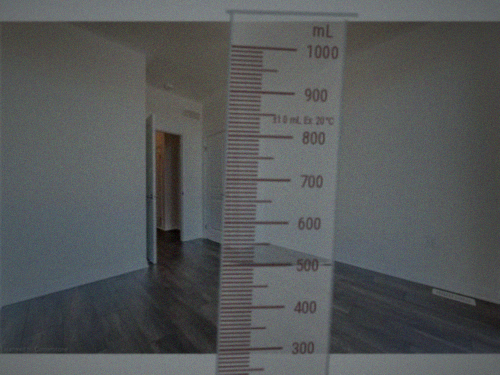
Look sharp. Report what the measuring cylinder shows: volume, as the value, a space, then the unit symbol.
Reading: 500 mL
